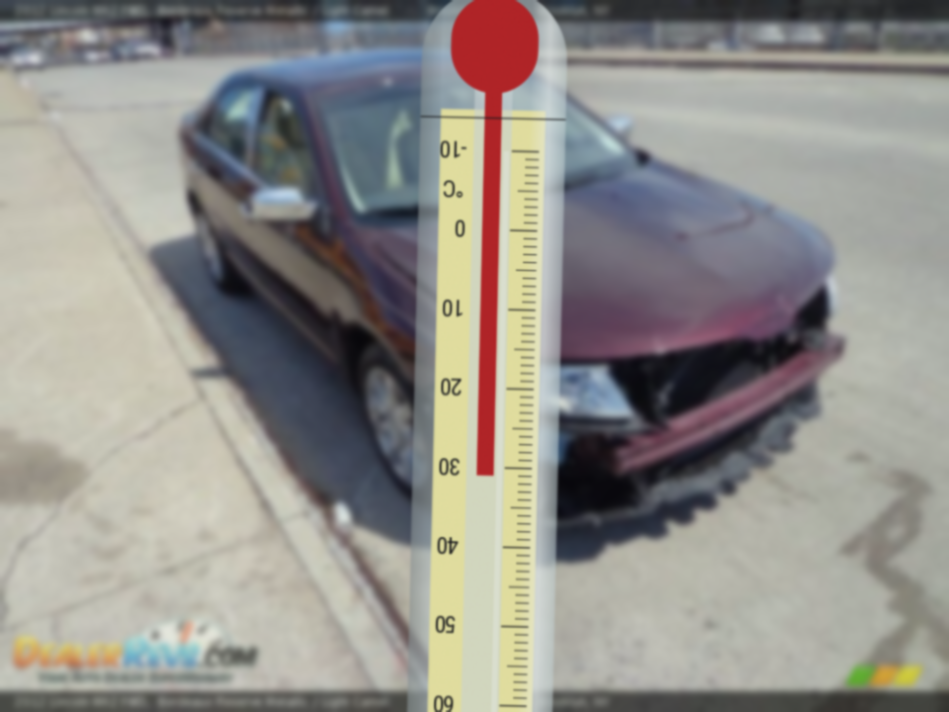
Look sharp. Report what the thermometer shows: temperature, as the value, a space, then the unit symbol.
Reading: 31 °C
